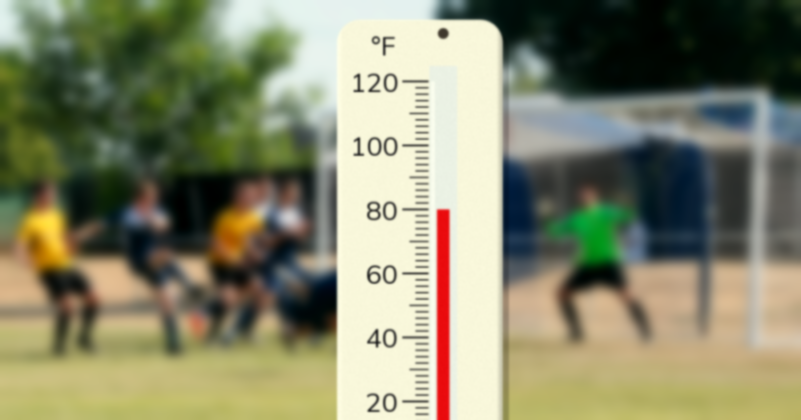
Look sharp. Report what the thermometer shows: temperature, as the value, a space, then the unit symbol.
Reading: 80 °F
